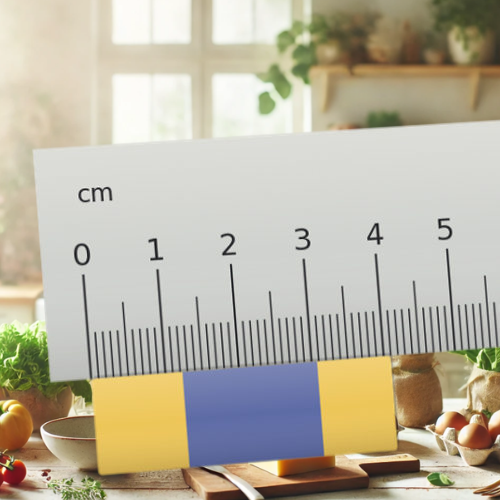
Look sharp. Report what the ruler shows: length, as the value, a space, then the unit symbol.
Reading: 4.1 cm
